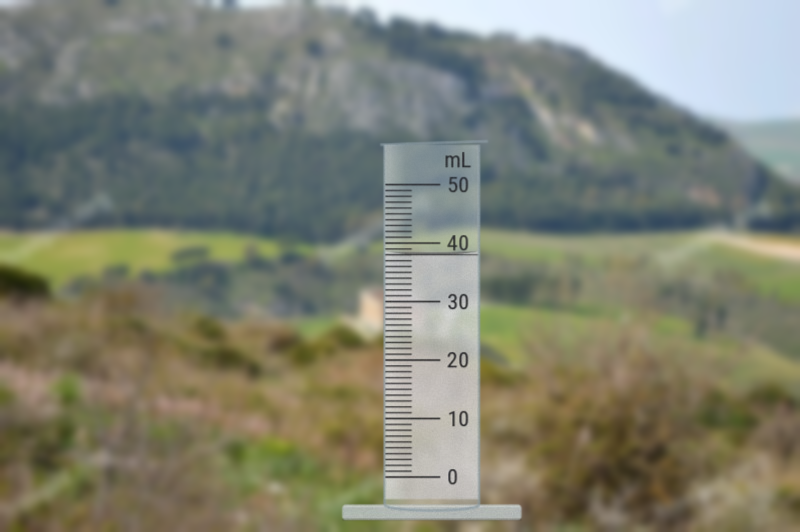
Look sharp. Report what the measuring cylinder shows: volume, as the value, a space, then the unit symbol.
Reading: 38 mL
